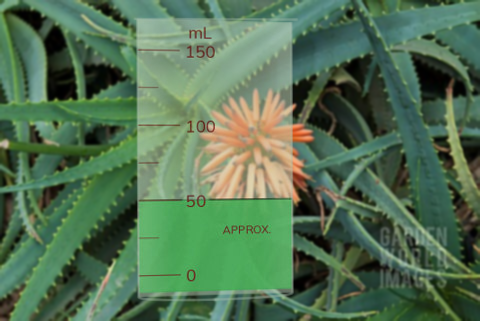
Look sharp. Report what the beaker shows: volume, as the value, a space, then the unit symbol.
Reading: 50 mL
